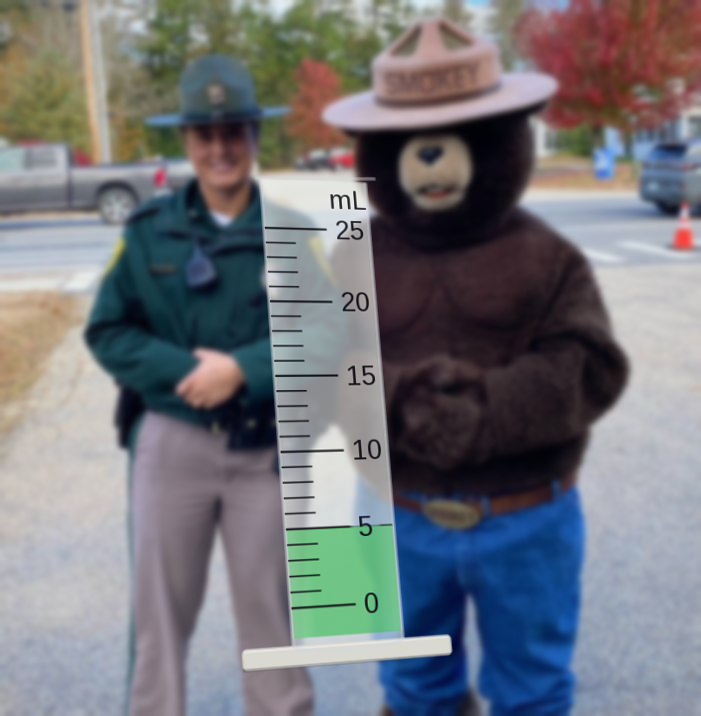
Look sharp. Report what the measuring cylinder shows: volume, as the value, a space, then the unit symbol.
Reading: 5 mL
